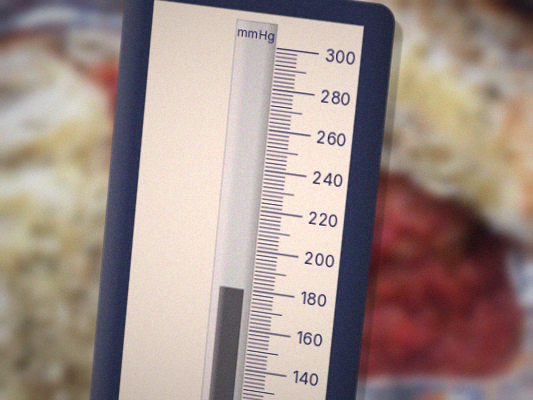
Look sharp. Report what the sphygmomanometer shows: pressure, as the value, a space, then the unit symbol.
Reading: 180 mmHg
